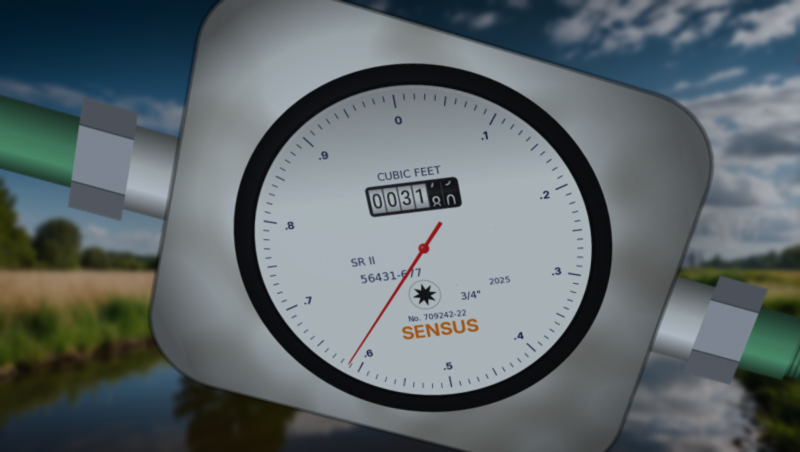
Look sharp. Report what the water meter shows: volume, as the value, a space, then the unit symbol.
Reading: 3179.61 ft³
